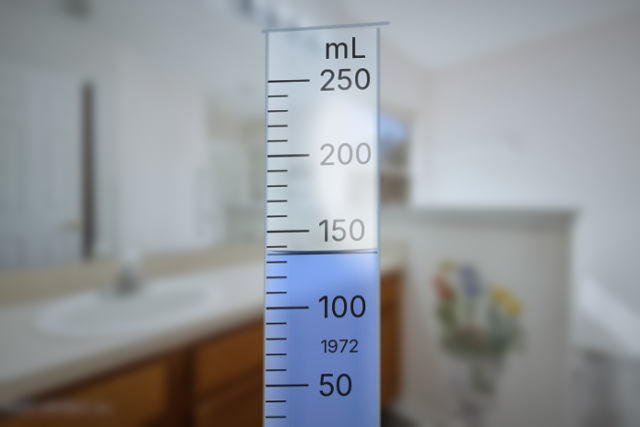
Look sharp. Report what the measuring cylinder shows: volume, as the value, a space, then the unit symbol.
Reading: 135 mL
